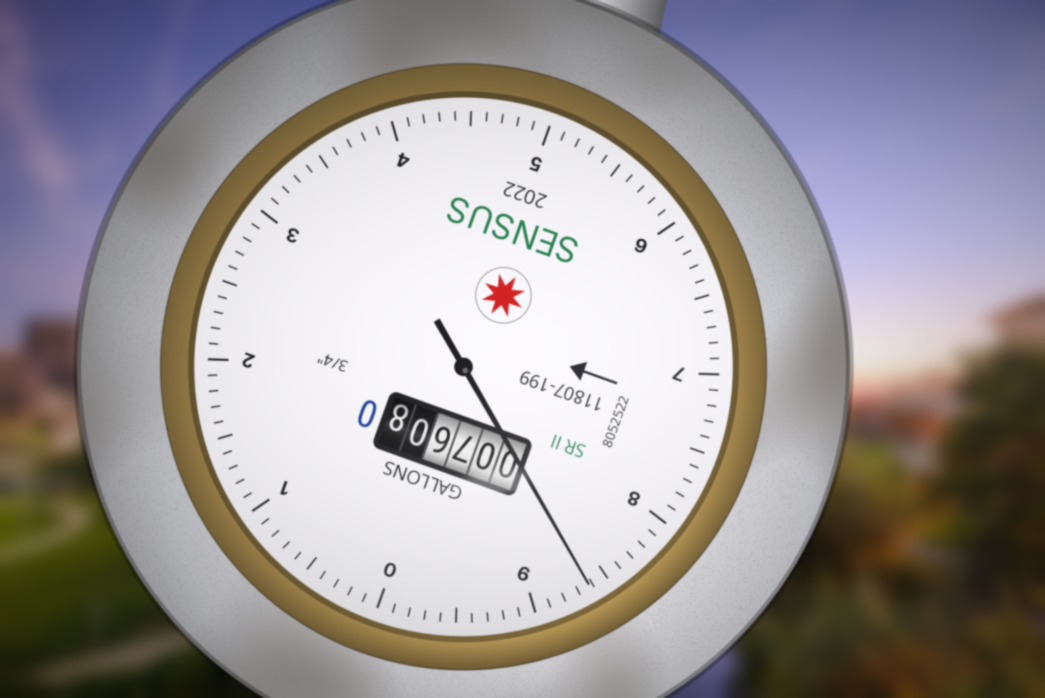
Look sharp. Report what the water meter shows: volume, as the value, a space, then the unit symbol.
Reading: 76078.6 gal
